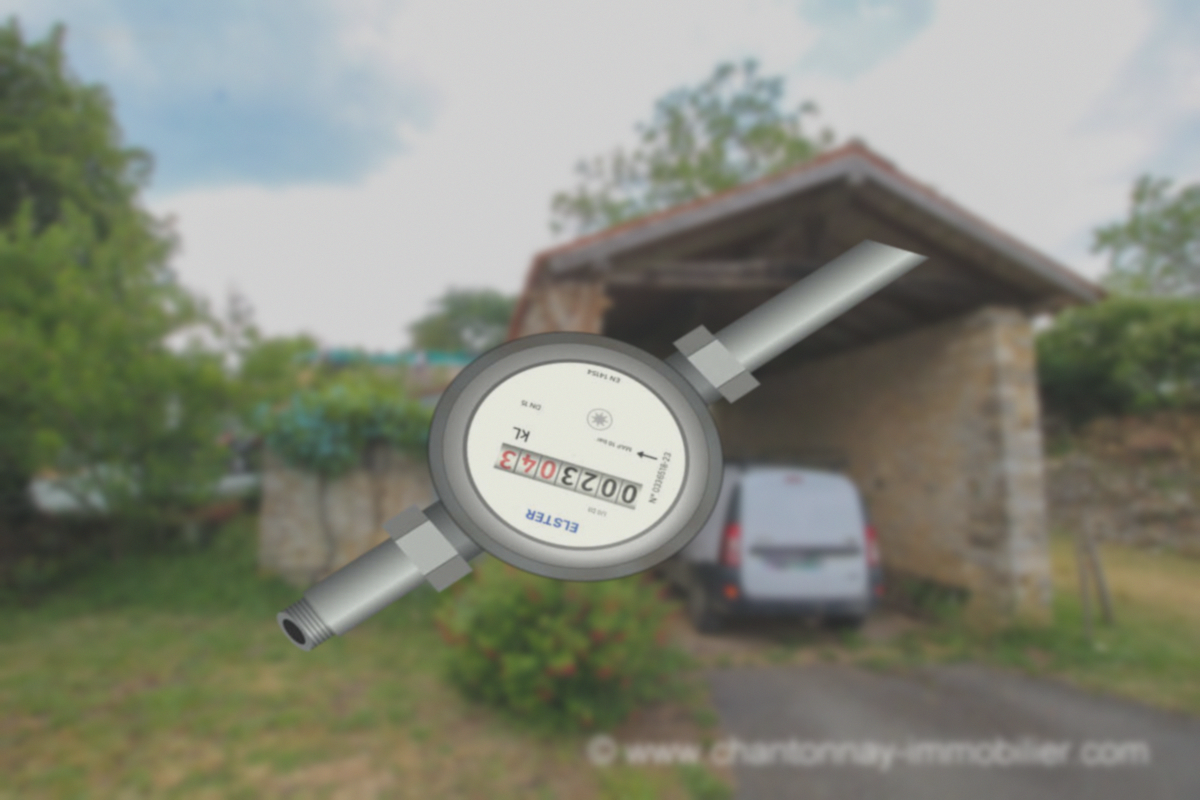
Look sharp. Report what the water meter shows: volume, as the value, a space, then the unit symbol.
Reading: 23.043 kL
